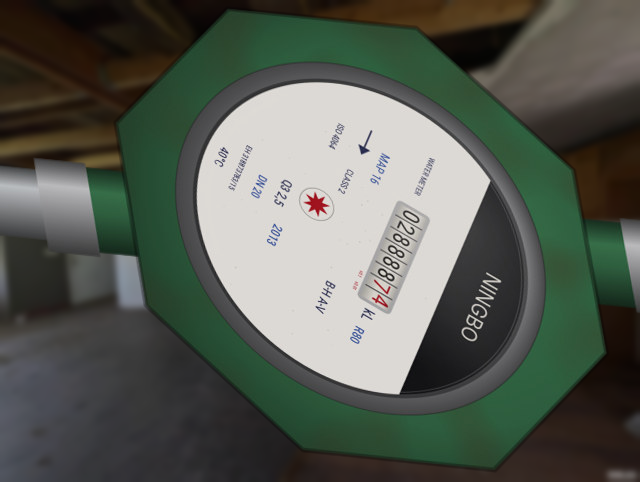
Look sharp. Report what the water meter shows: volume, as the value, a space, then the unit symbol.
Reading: 28888.74 kL
